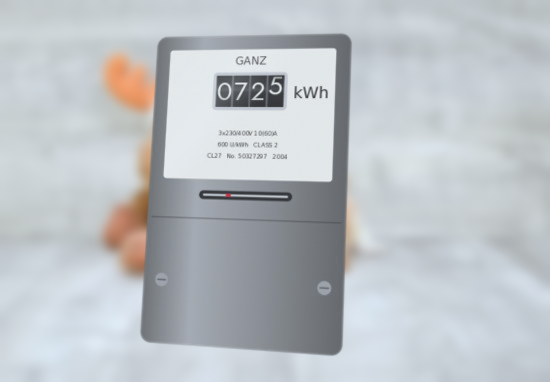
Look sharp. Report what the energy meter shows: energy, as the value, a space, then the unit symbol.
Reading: 725 kWh
